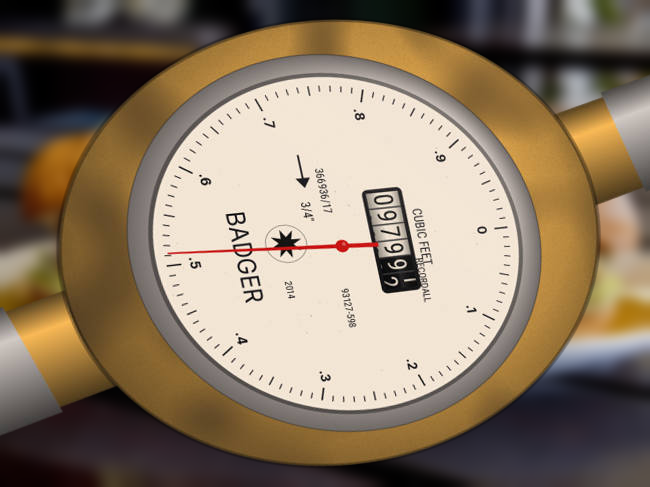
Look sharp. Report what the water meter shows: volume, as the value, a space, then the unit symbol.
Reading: 97991.51 ft³
